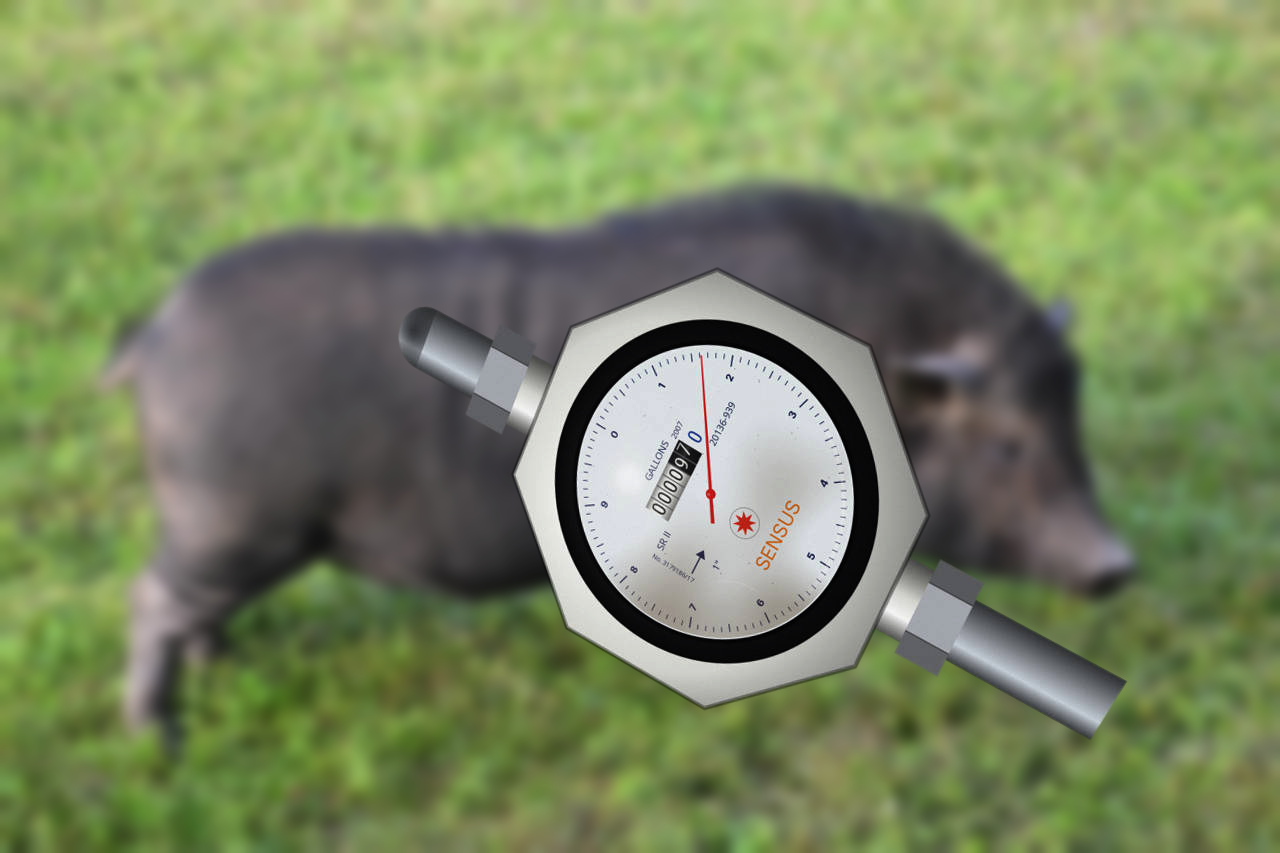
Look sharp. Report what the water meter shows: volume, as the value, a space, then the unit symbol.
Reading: 971.6 gal
